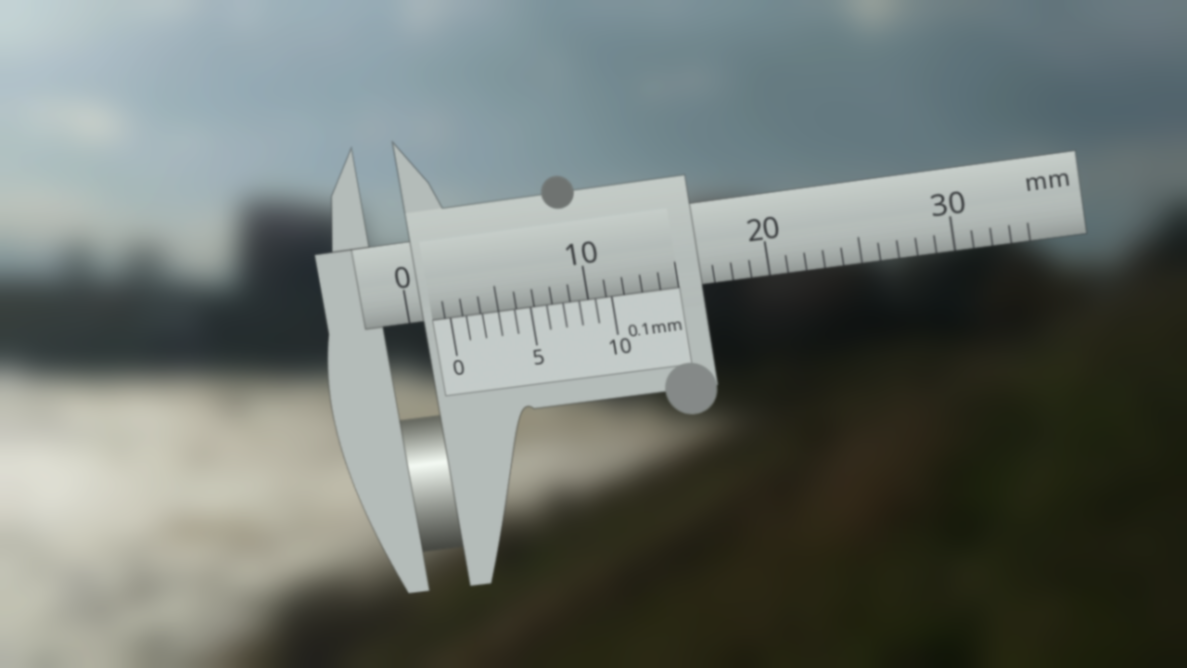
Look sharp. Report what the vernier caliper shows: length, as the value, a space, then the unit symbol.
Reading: 2.3 mm
